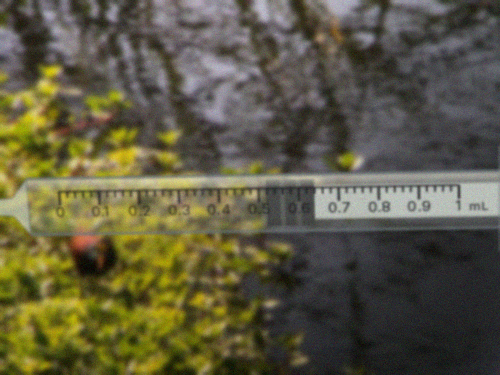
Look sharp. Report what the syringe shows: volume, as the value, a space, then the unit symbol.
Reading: 0.52 mL
